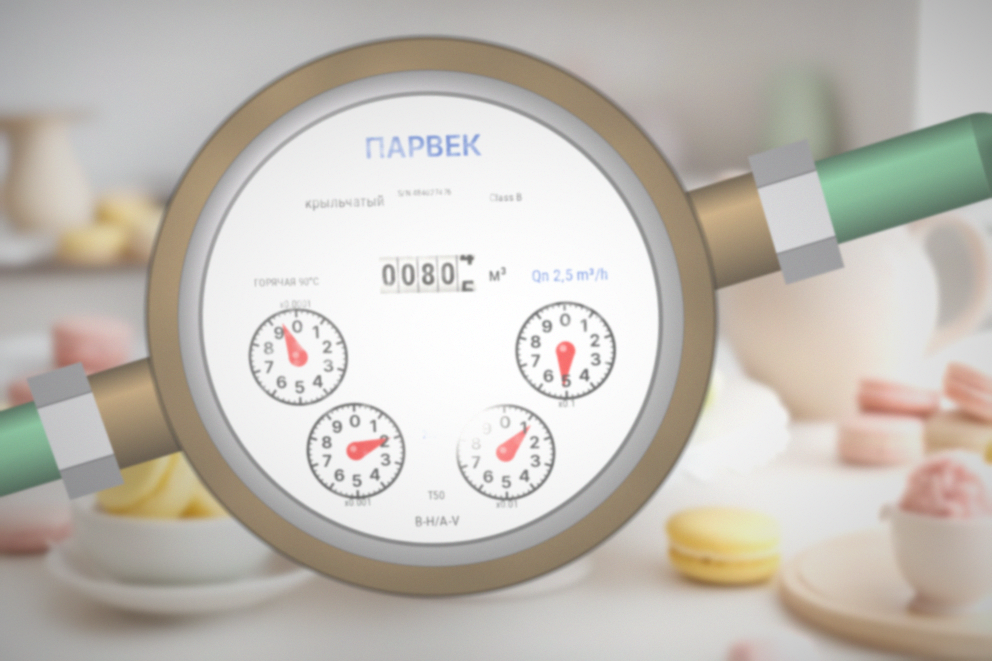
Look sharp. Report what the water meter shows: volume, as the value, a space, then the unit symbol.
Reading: 804.5119 m³
